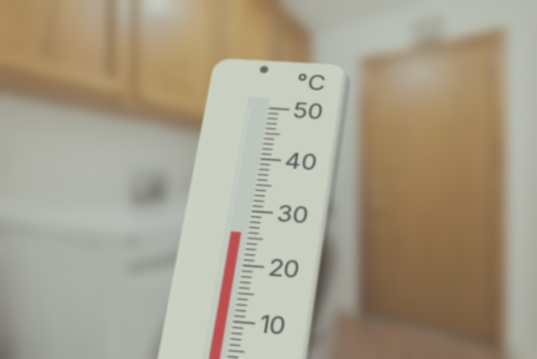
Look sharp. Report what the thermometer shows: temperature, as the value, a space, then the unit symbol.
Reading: 26 °C
